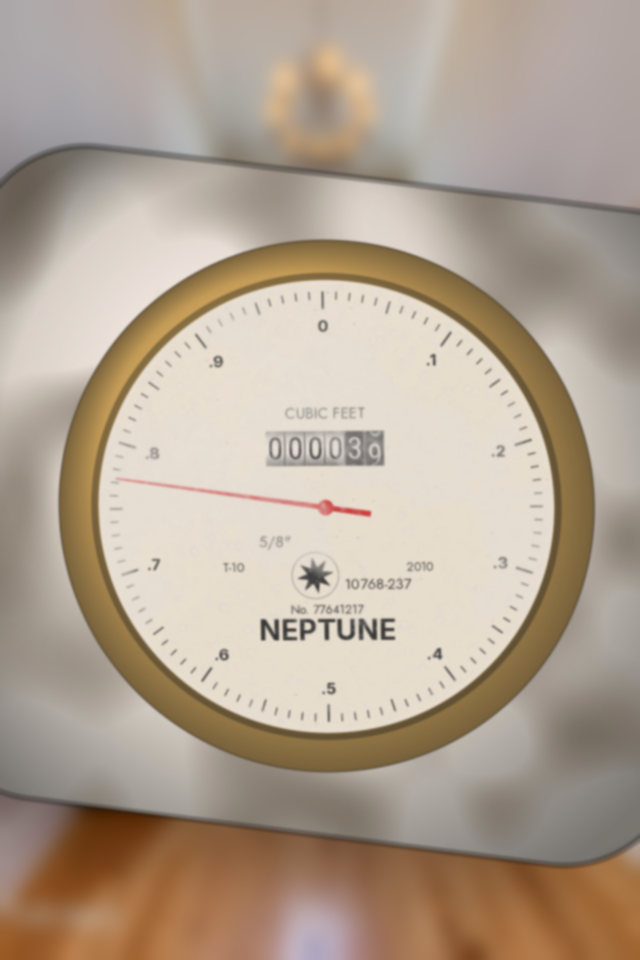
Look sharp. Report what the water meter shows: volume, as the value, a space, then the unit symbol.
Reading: 38.77 ft³
